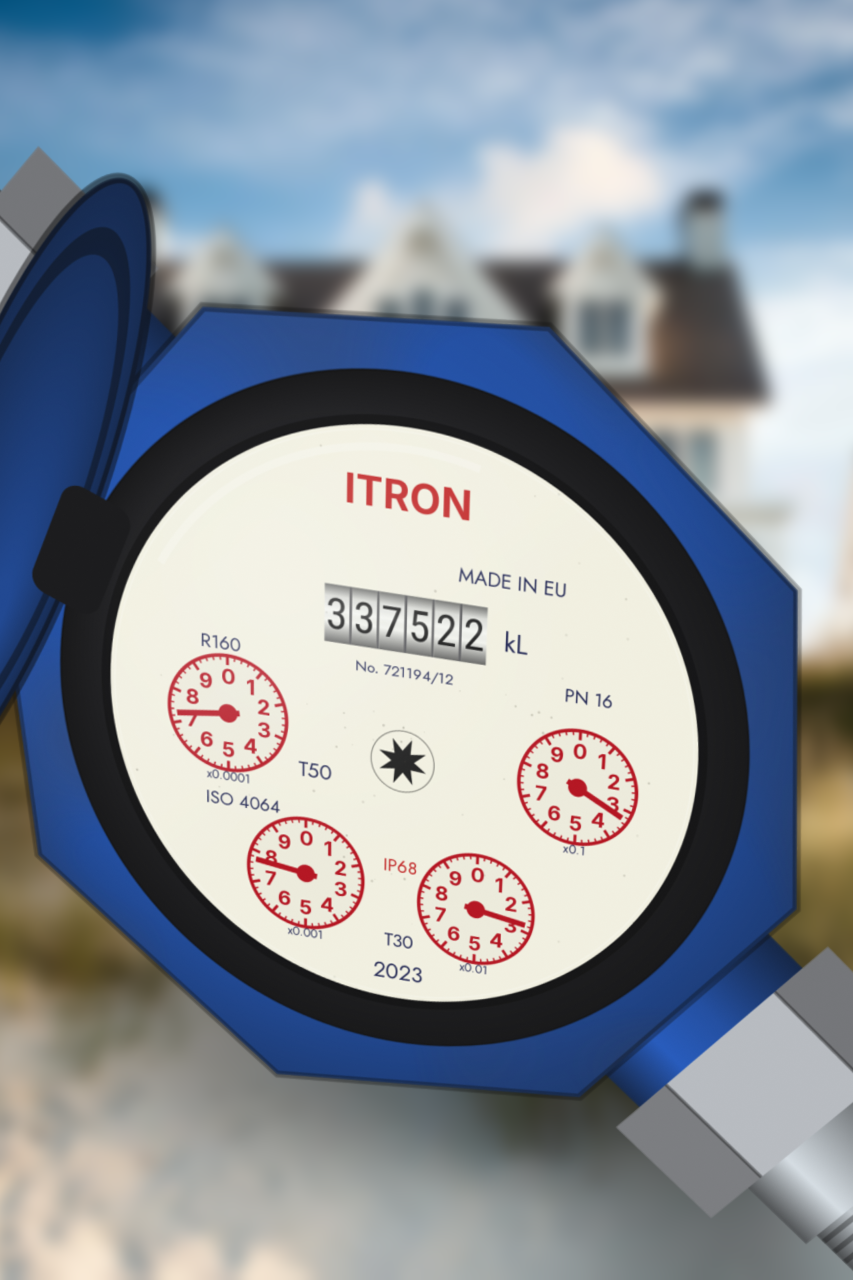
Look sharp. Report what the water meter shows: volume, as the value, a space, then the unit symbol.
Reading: 337522.3277 kL
